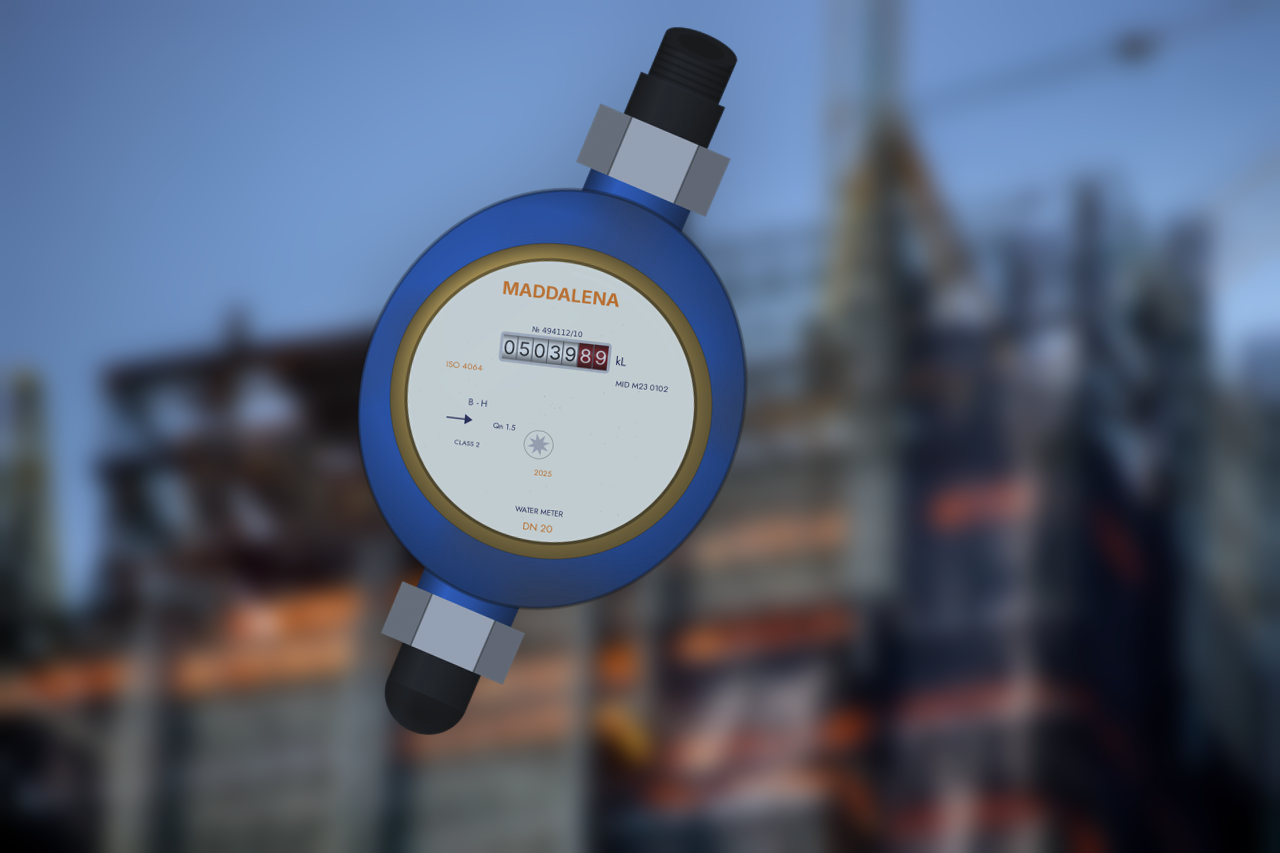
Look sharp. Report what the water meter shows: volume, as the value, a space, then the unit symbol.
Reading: 5039.89 kL
